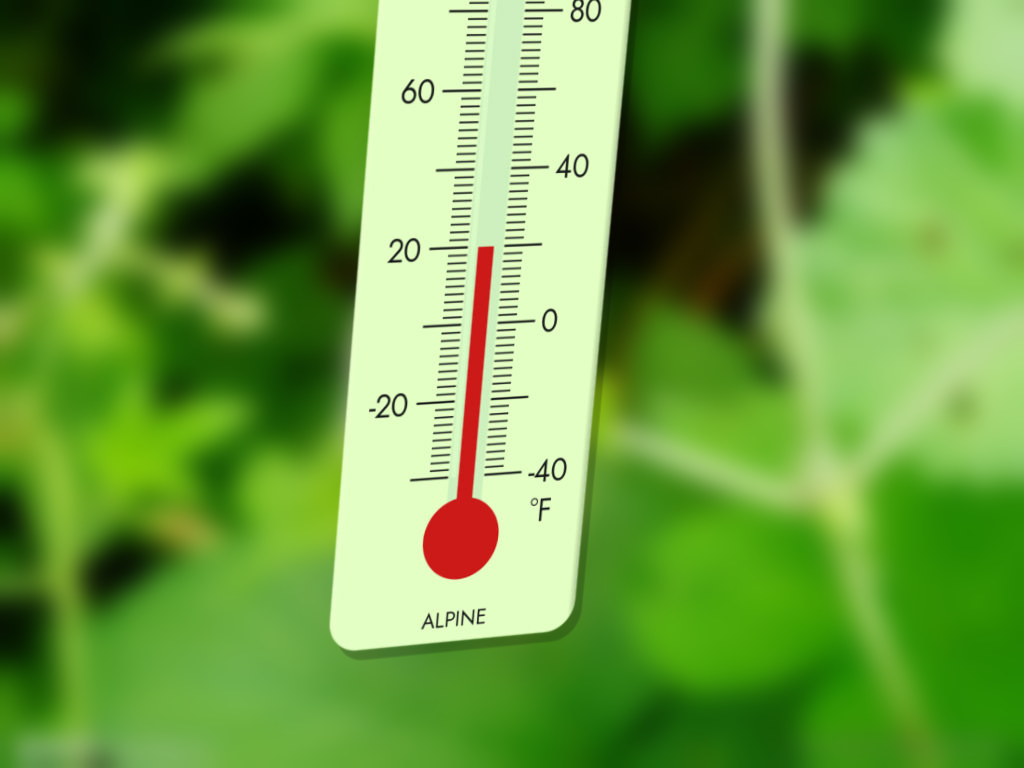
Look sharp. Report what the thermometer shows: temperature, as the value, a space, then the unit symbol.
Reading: 20 °F
